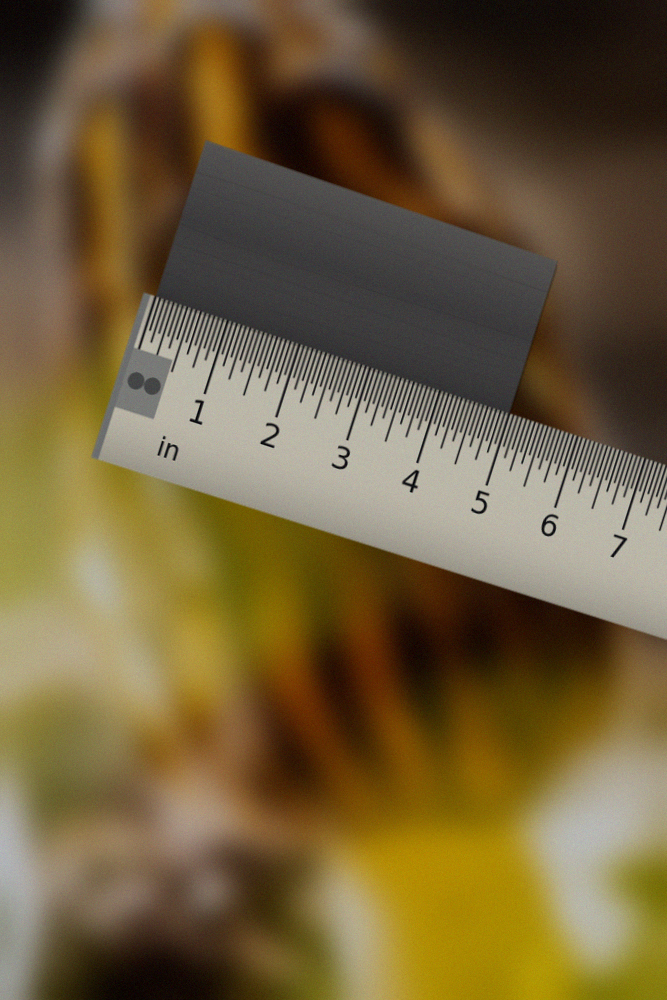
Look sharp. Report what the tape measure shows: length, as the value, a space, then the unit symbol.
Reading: 5 in
